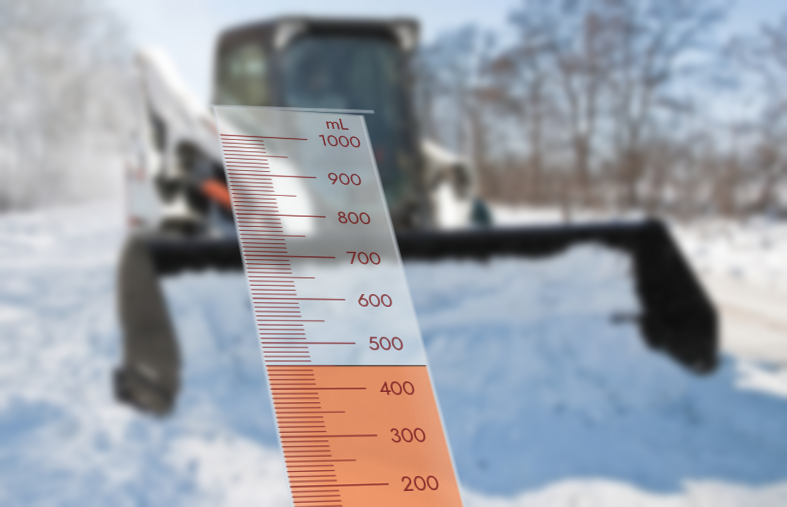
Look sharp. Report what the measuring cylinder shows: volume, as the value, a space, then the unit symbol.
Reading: 450 mL
